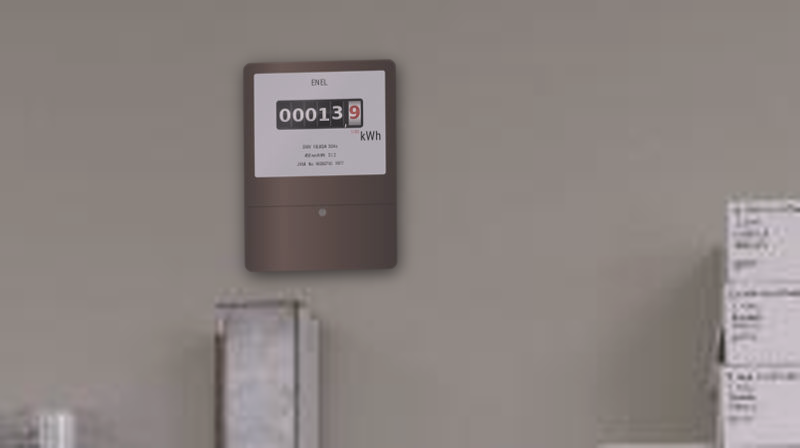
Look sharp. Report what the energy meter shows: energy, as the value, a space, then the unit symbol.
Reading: 13.9 kWh
